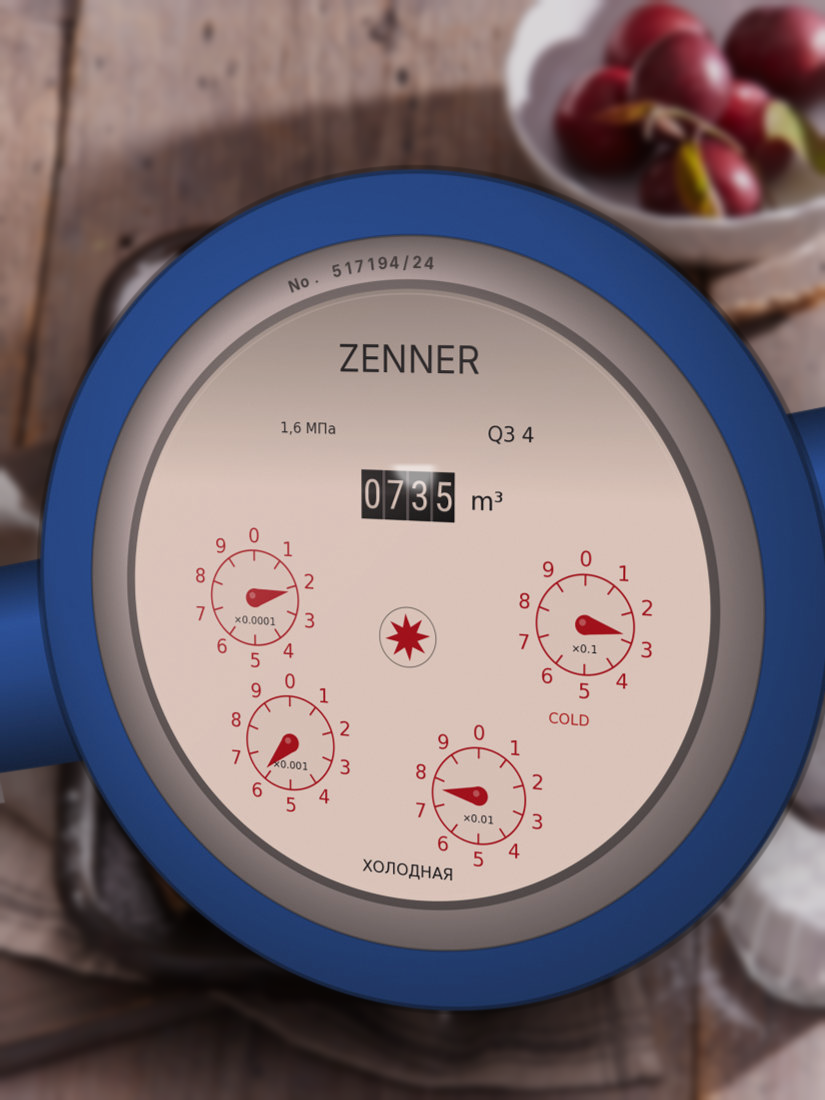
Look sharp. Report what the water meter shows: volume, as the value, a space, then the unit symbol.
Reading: 735.2762 m³
